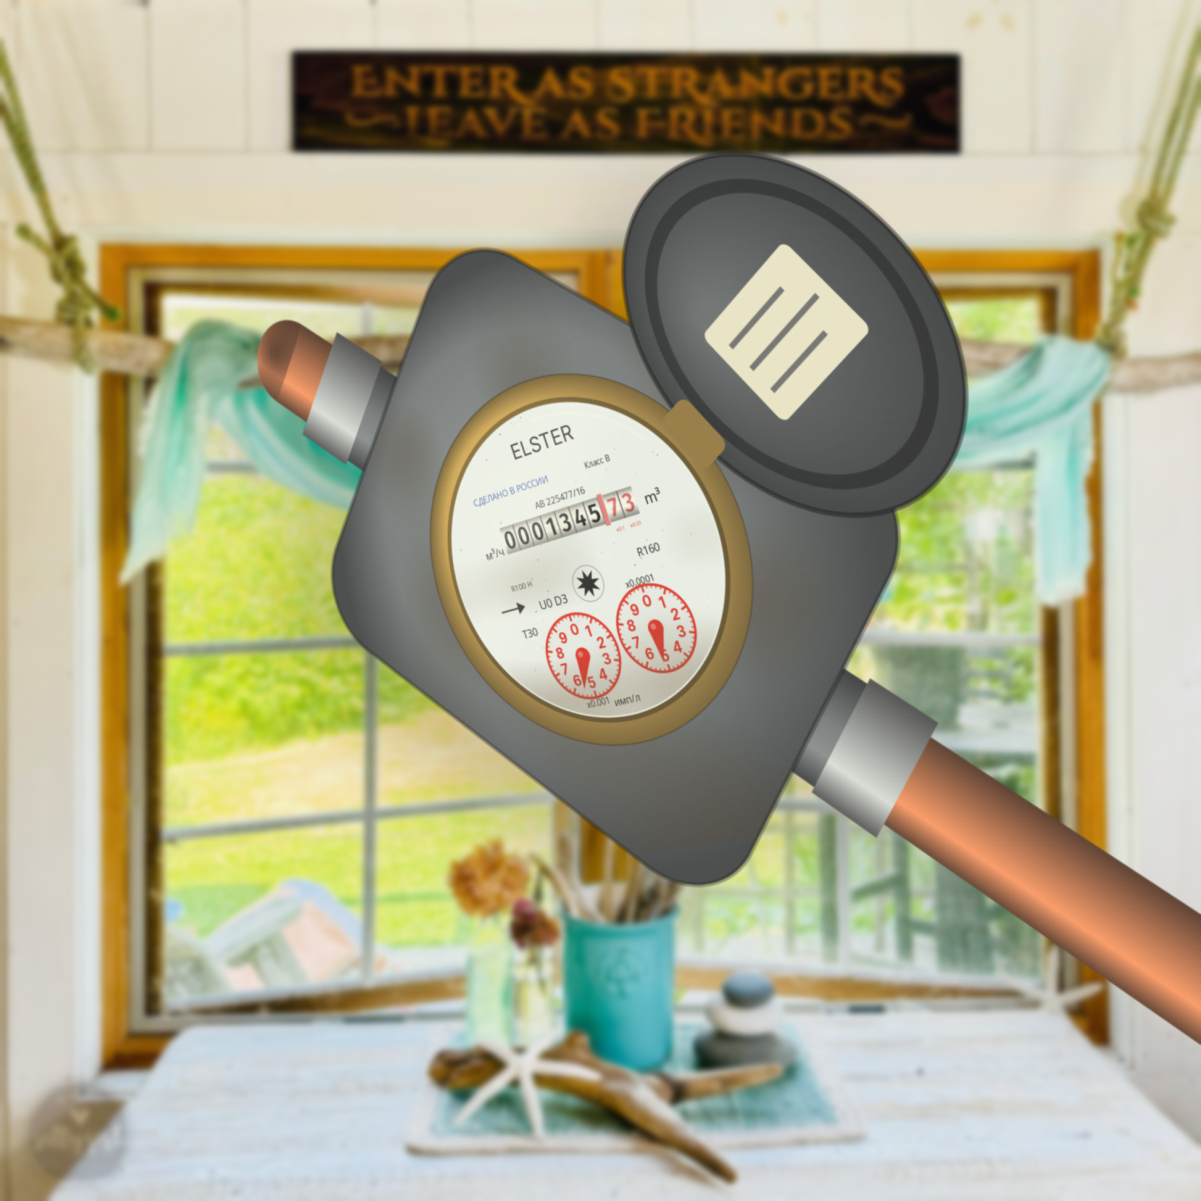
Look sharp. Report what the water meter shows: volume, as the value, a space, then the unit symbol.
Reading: 1345.7355 m³
